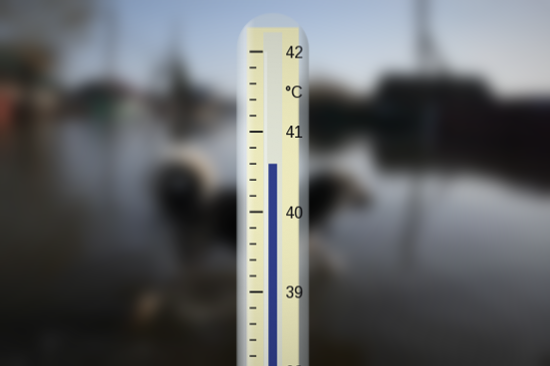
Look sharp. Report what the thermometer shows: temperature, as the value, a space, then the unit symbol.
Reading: 40.6 °C
